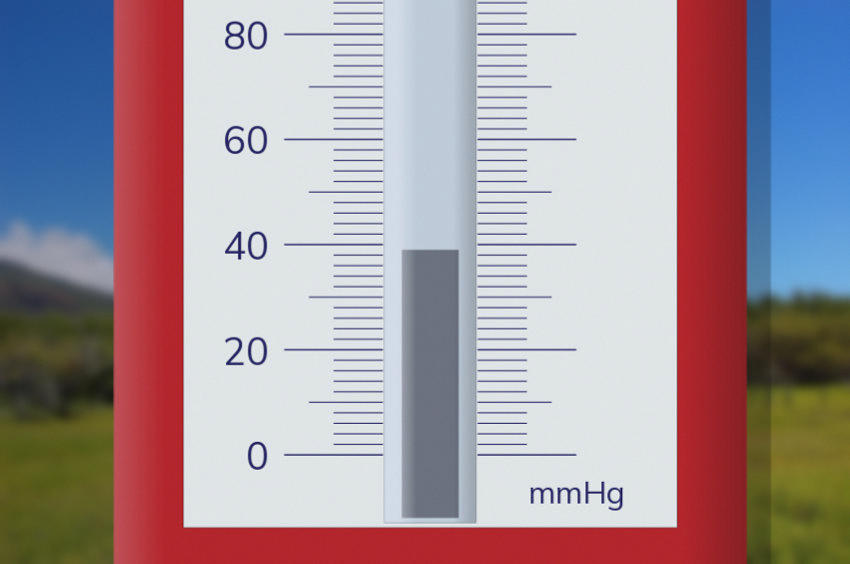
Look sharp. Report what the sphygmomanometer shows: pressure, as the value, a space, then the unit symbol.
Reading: 39 mmHg
